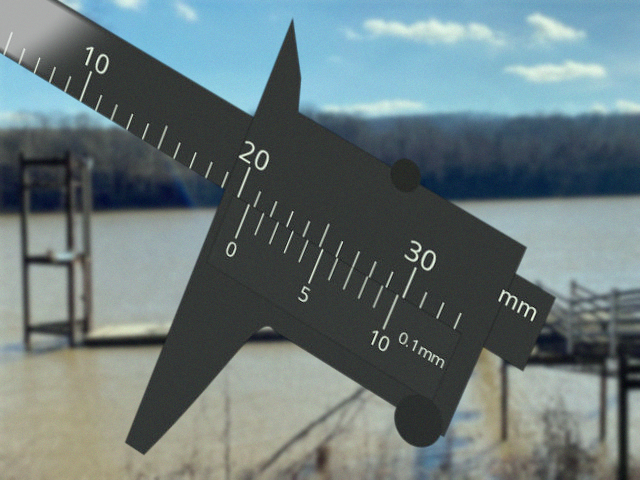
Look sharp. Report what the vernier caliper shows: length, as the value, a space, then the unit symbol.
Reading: 20.7 mm
